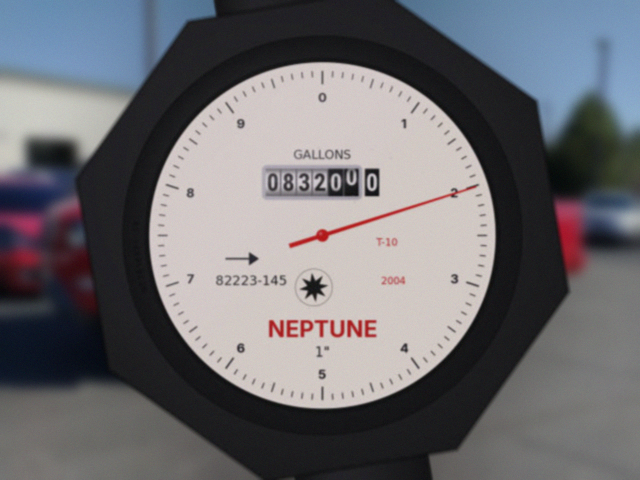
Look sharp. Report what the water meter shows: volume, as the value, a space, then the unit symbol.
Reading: 832002.0 gal
